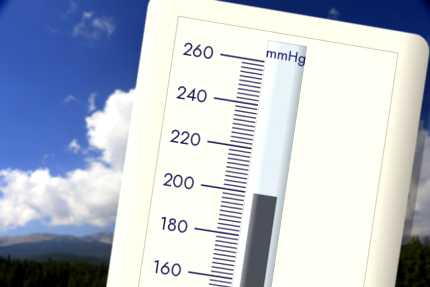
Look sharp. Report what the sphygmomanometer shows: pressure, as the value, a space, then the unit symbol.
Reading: 200 mmHg
